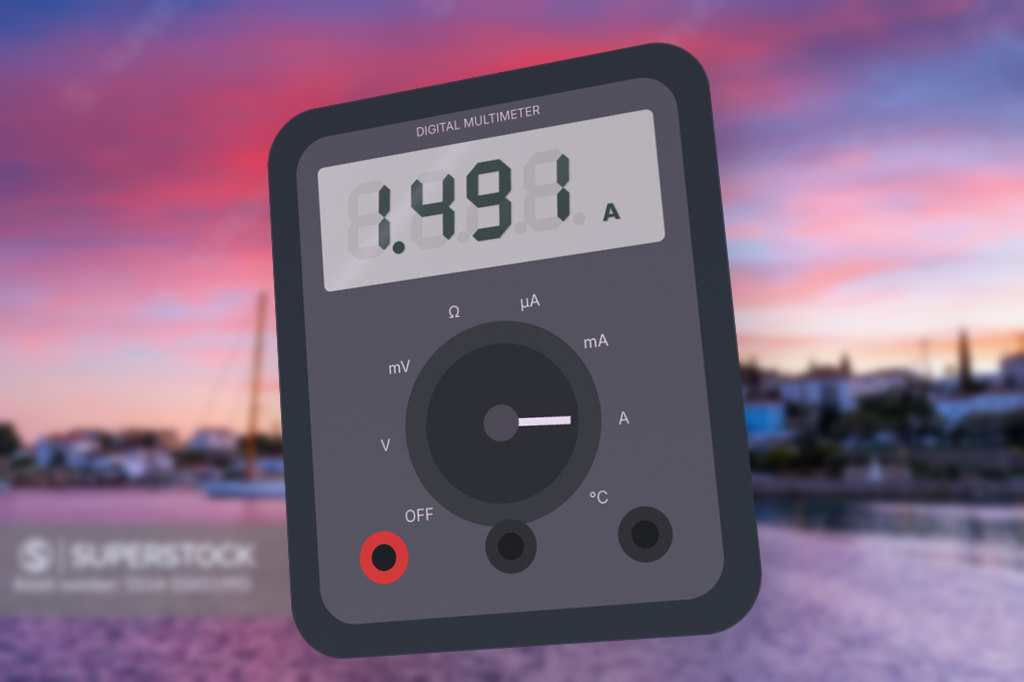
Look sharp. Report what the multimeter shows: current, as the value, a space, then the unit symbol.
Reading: 1.491 A
